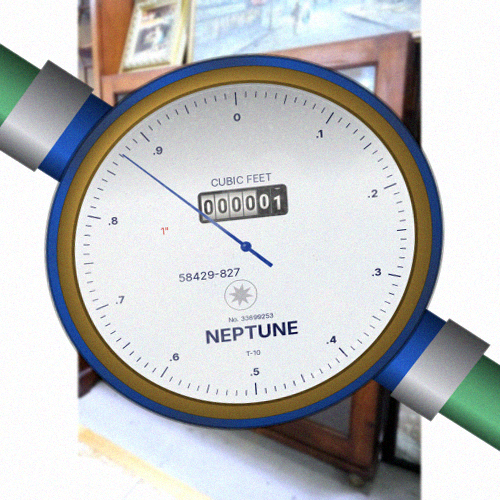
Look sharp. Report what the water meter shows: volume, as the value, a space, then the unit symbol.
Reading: 0.87 ft³
